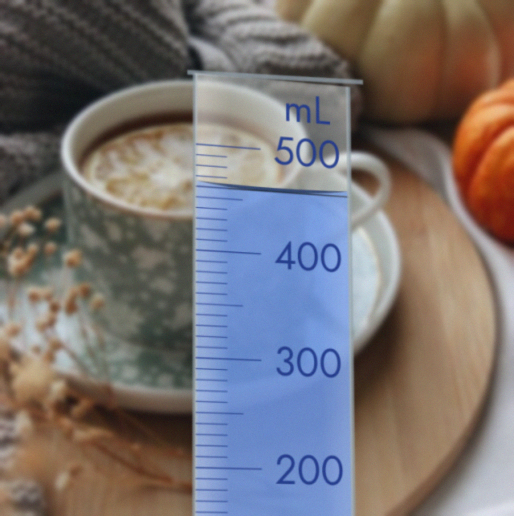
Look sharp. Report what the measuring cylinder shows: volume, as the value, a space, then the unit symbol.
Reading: 460 mL
